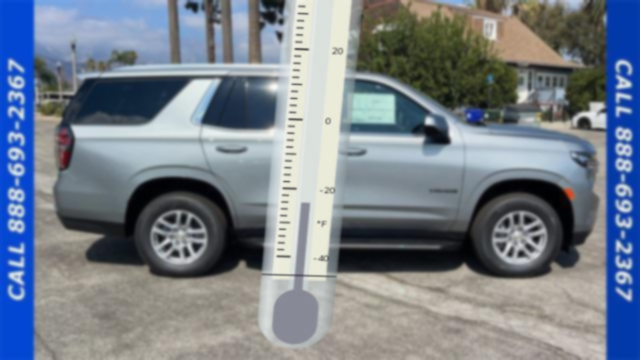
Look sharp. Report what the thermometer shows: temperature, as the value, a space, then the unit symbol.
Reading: -24 °F
